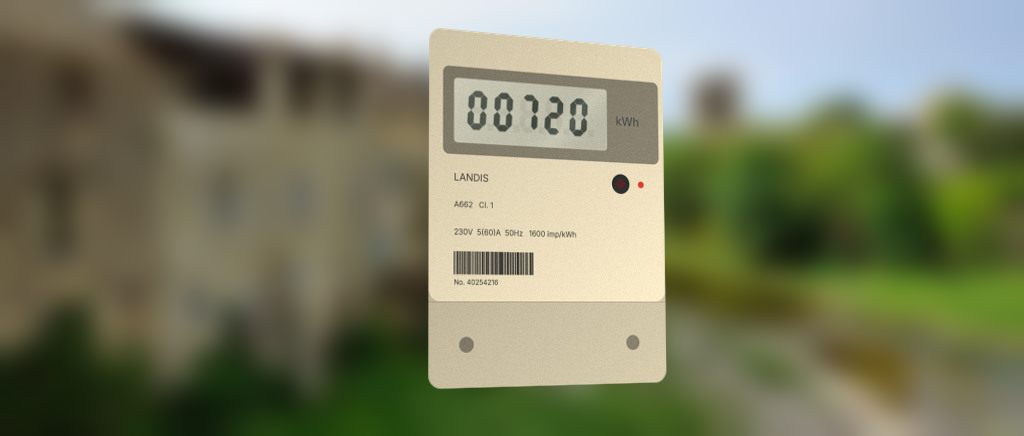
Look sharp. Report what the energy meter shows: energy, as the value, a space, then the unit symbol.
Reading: 720 kWh
